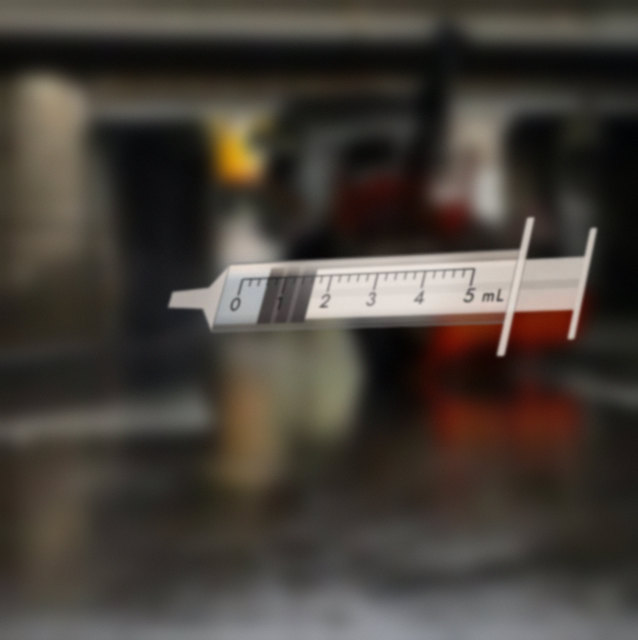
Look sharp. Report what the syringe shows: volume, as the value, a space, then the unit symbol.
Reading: 0.6 mL
